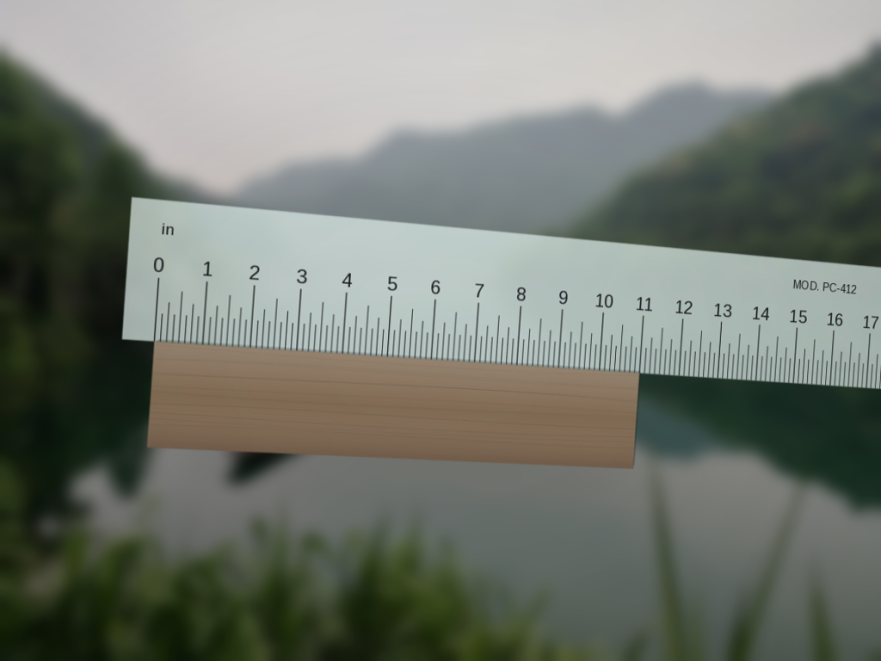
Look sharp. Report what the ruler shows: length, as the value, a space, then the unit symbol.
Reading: 11 in
